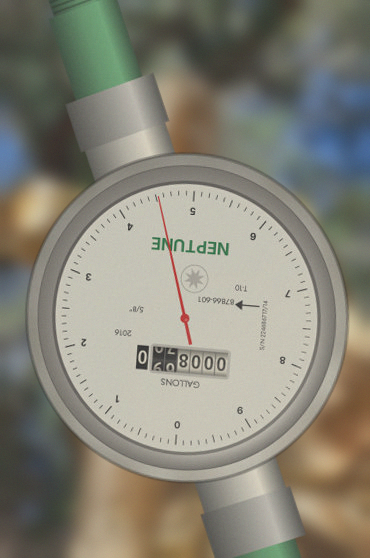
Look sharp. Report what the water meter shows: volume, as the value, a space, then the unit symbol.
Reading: 8694.5 gal
